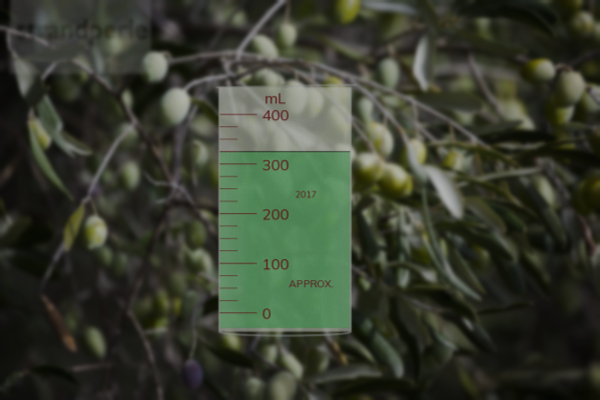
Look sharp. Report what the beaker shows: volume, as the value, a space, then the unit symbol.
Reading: 325 mL
